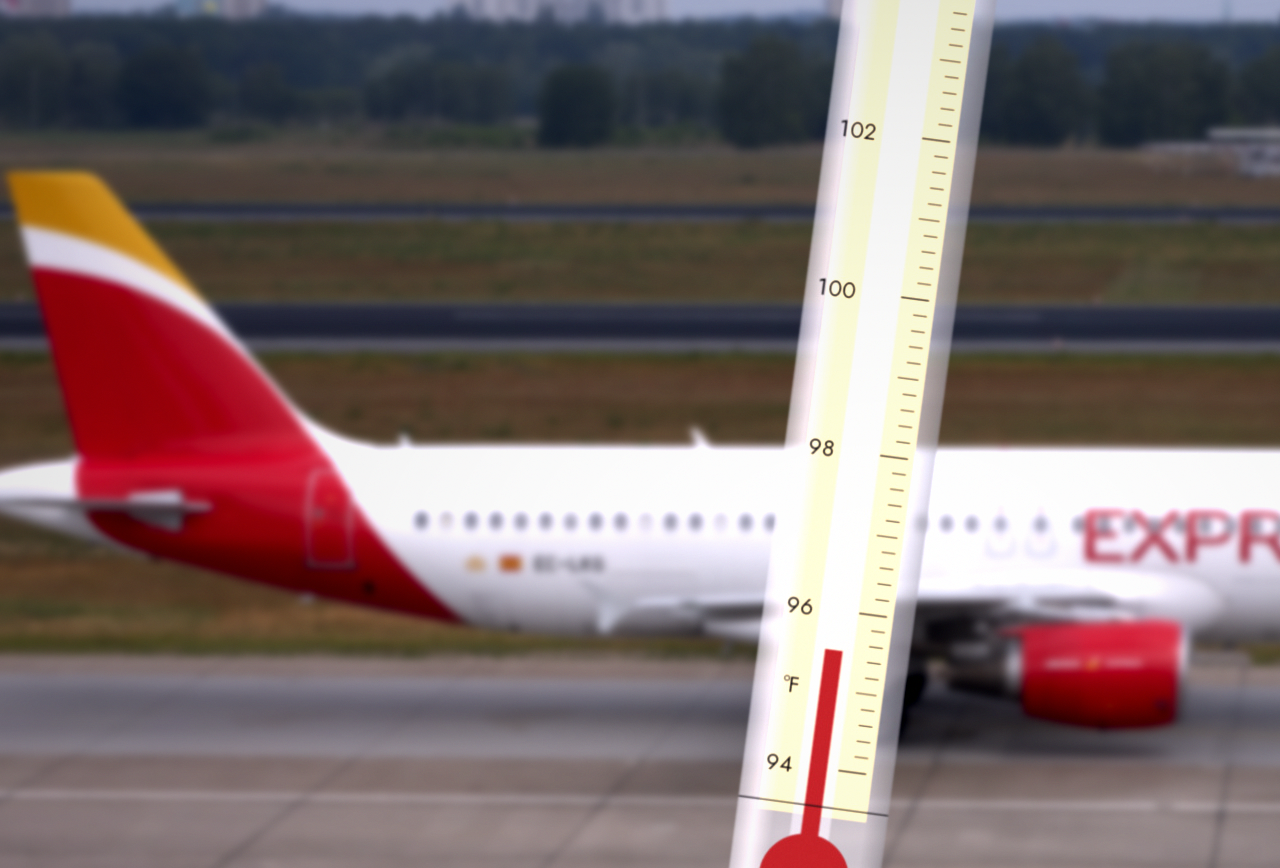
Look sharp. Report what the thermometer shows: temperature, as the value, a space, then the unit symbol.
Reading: 95.5 °F
